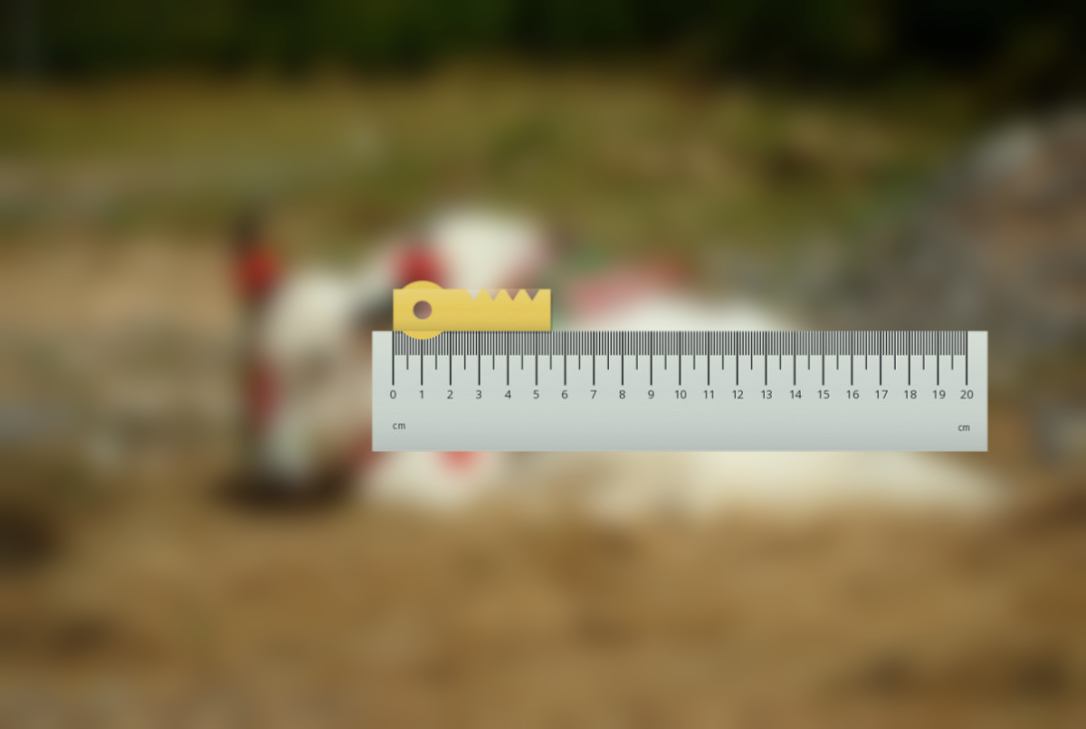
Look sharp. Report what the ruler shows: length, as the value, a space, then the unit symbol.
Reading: 5.5 cm
